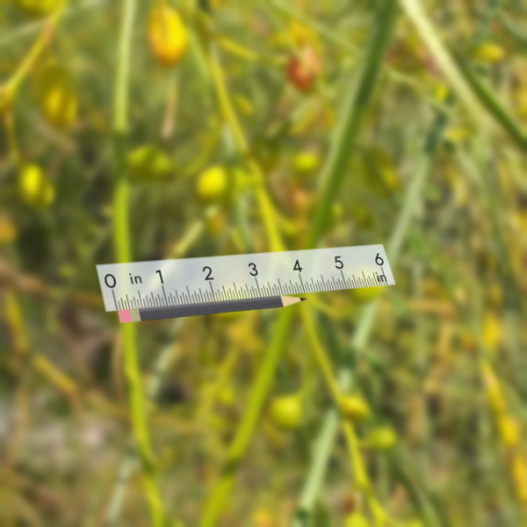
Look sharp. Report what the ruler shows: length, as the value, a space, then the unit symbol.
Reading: 4 in
